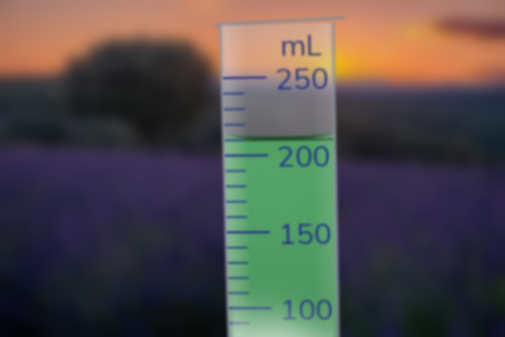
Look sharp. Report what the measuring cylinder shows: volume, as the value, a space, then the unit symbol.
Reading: 210 mL
